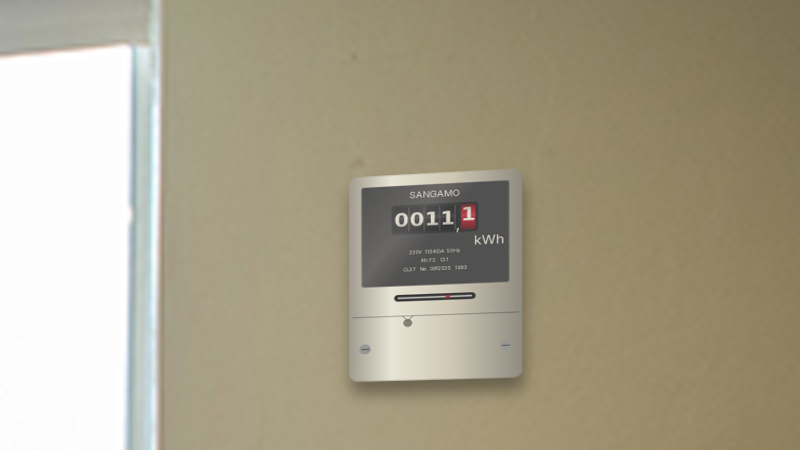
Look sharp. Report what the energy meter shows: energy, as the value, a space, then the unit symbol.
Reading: 11.1 kWh
